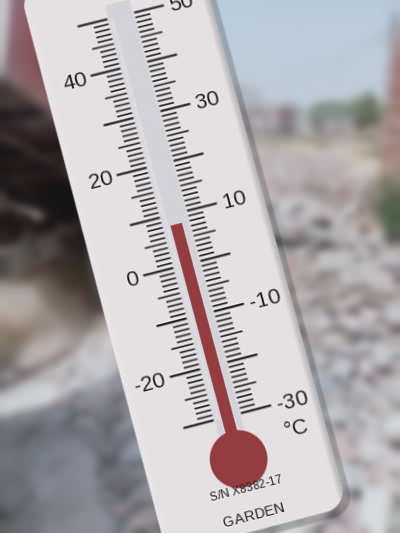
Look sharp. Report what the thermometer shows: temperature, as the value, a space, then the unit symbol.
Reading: 8 °C
